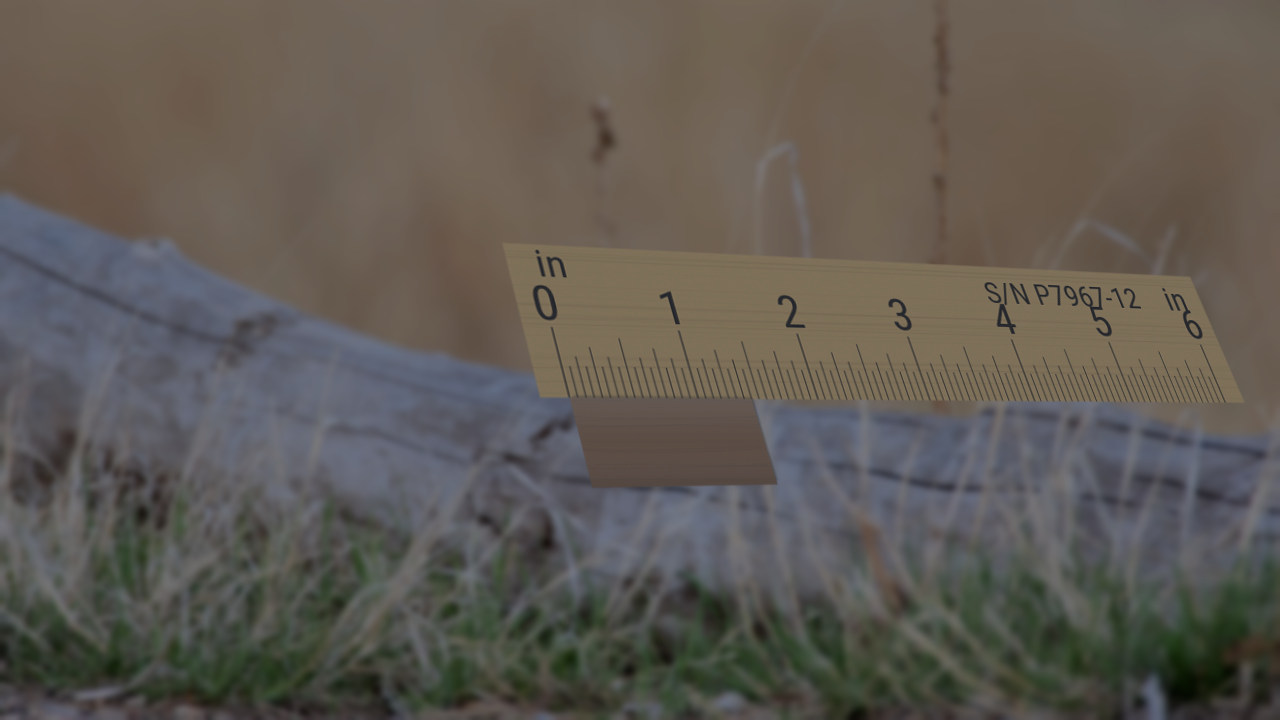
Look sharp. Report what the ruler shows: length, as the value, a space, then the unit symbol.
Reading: 1.4375 in
